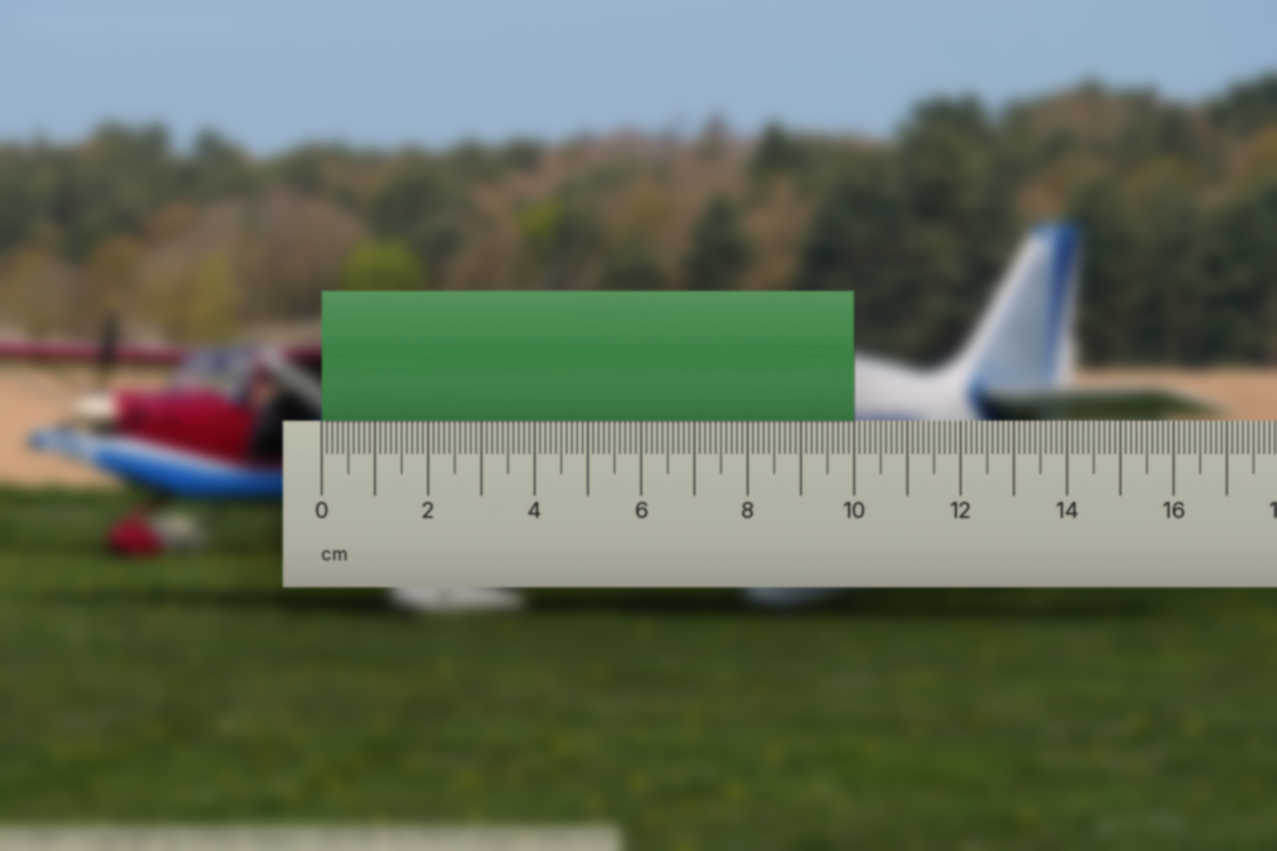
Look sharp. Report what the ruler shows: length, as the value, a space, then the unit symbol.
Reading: 10 cm
